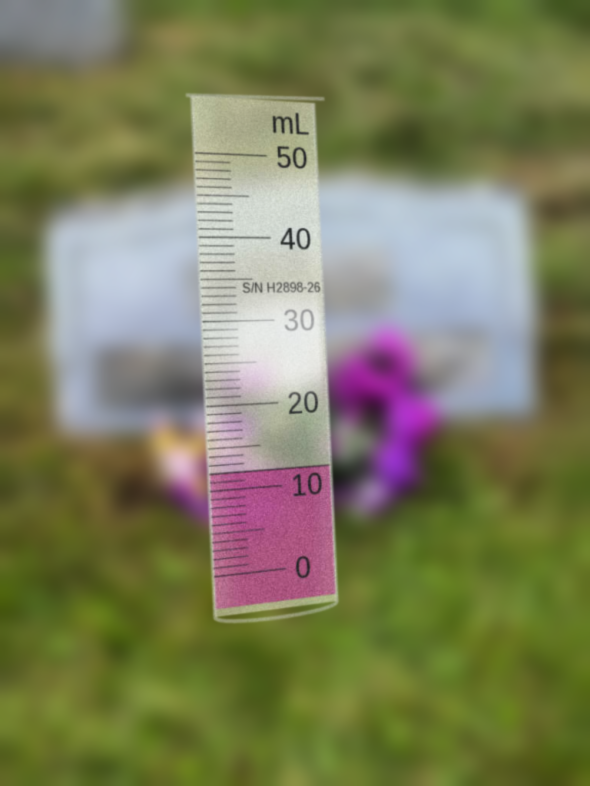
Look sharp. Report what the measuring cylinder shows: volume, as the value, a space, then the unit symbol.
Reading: 12 mL
